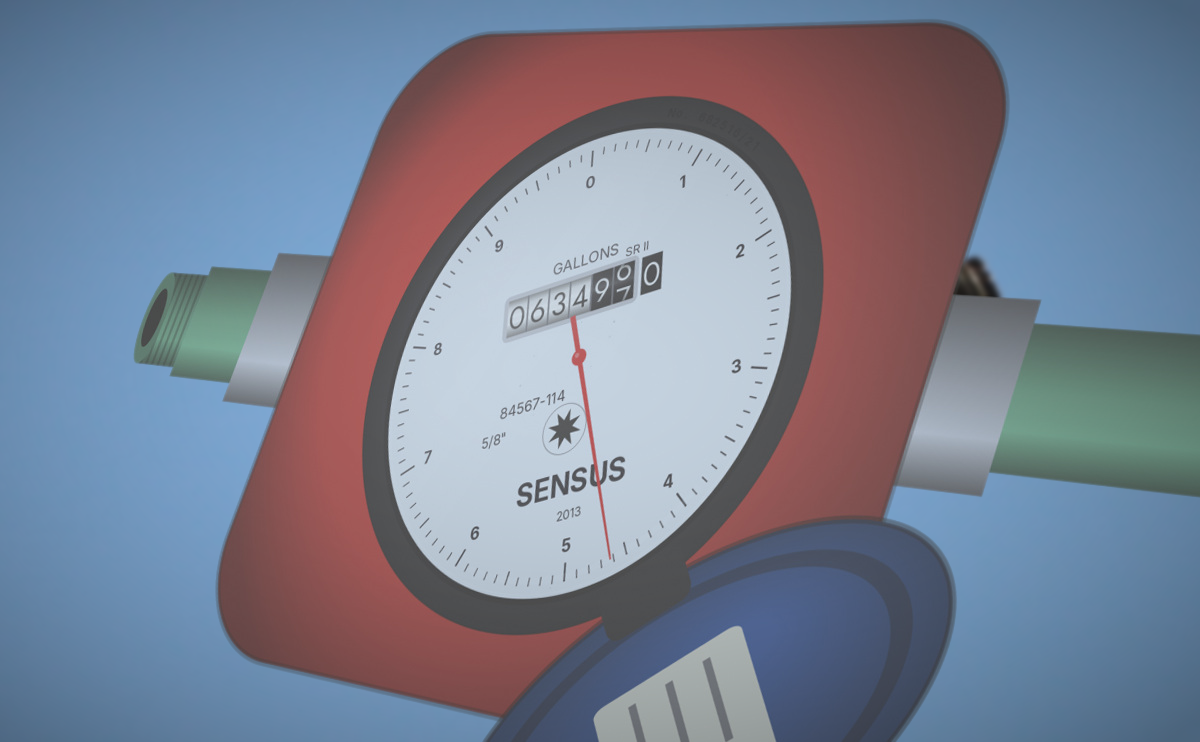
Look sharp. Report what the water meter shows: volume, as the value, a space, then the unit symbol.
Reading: 634964.6 gal
